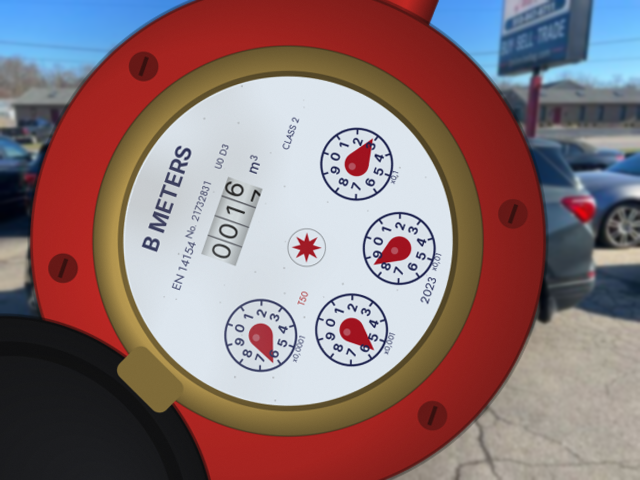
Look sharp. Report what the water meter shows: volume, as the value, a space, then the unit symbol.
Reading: 16.2856 m³
